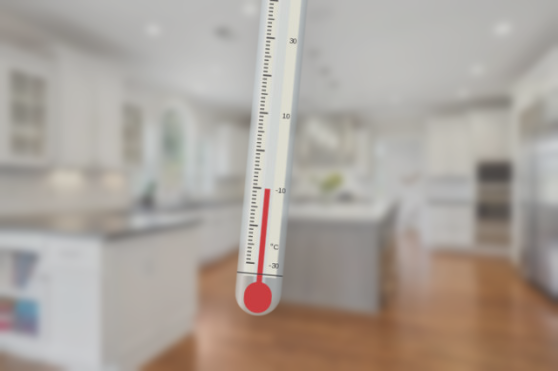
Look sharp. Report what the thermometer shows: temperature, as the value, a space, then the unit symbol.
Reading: -10 °C
